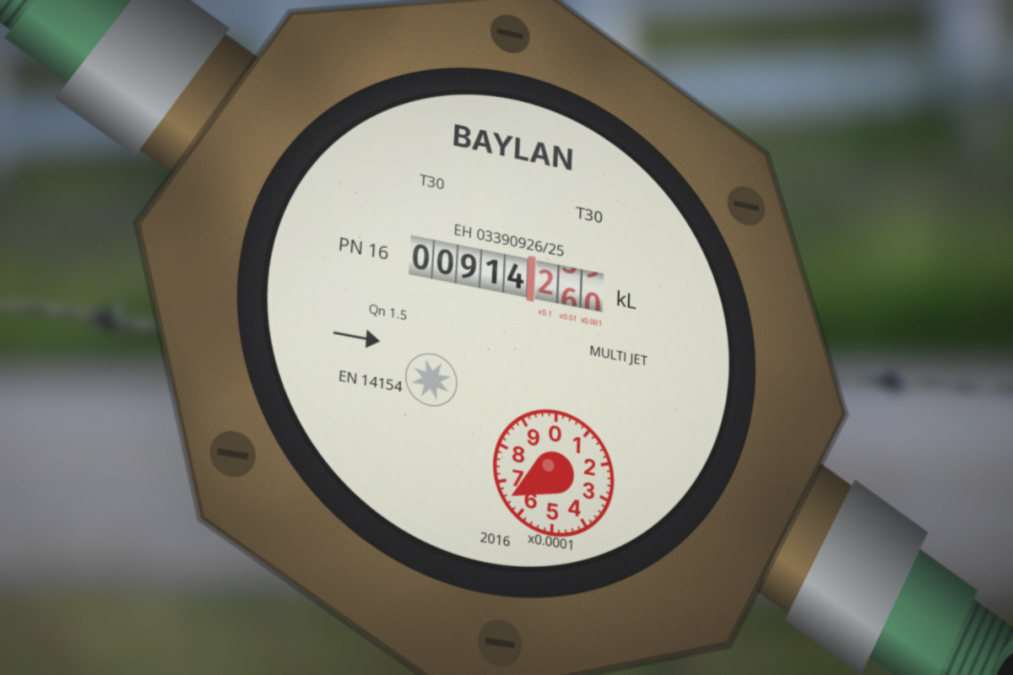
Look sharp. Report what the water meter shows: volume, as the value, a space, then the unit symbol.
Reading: 914.2596 kL
